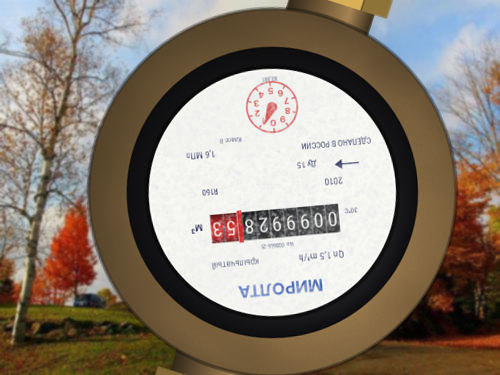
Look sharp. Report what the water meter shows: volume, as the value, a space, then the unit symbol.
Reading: 99928.530 m³
